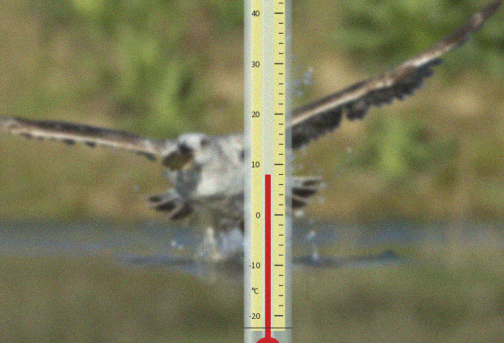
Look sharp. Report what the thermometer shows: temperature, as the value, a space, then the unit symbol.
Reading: 8 °C
